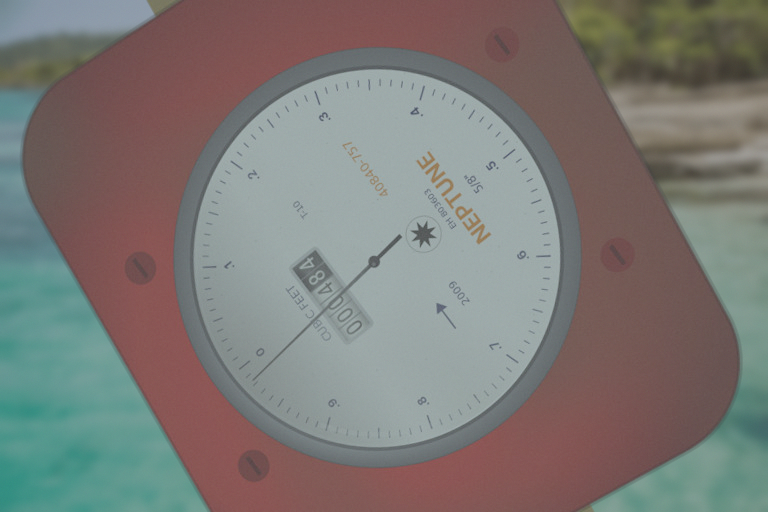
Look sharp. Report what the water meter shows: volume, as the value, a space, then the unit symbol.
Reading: 483.98 ft³
